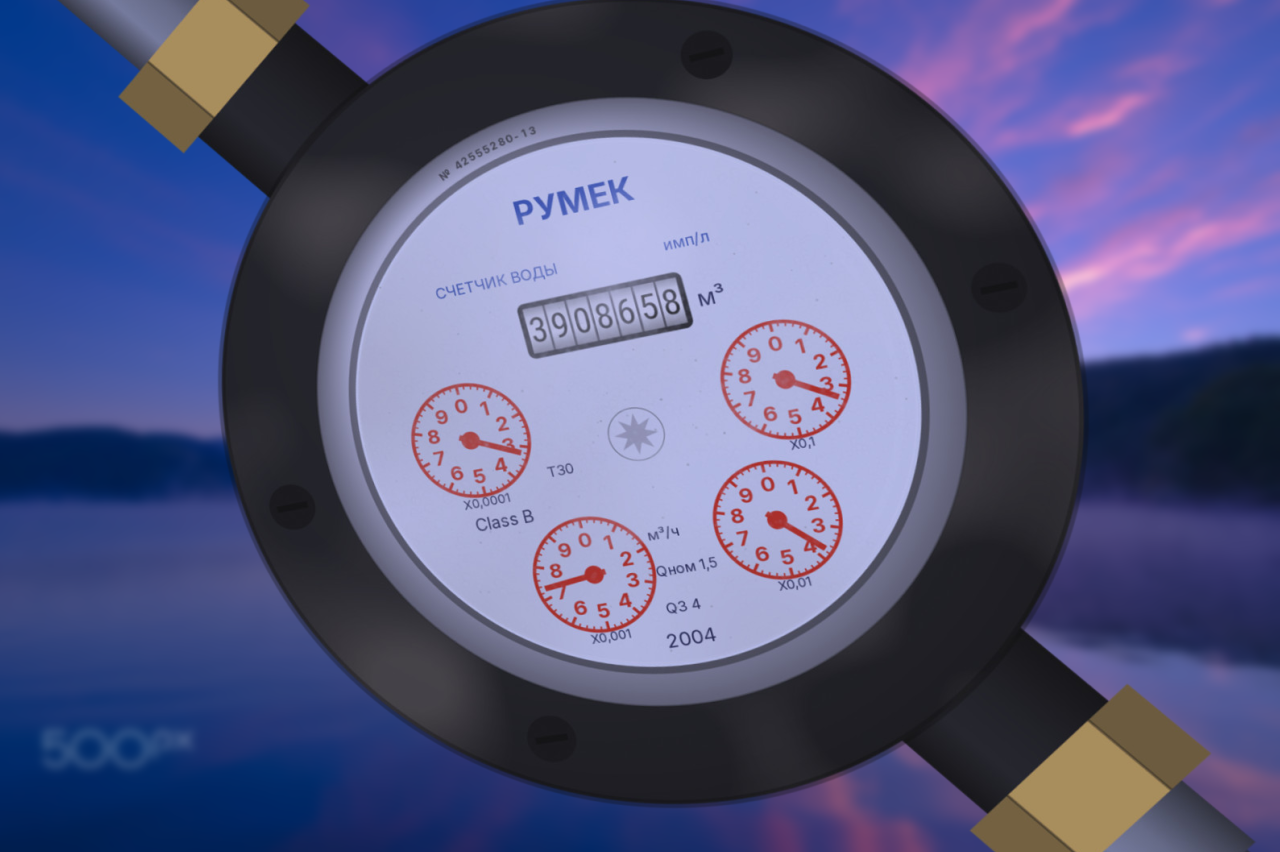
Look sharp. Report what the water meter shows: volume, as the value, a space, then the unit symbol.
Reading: 3908658.3373 m³
